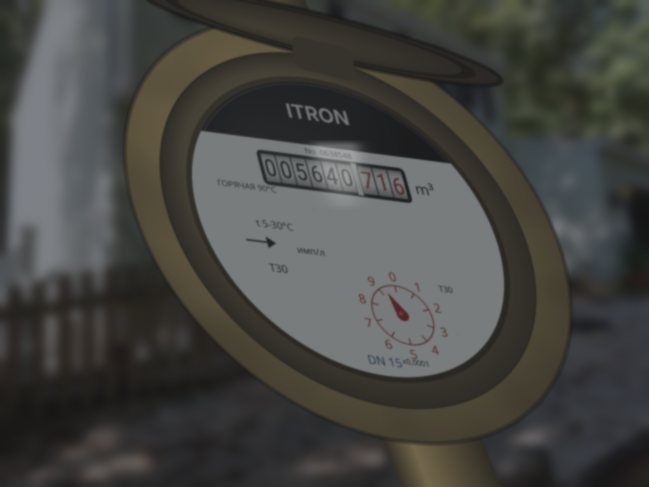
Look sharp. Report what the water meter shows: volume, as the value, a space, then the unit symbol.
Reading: 5640.7159 m³
